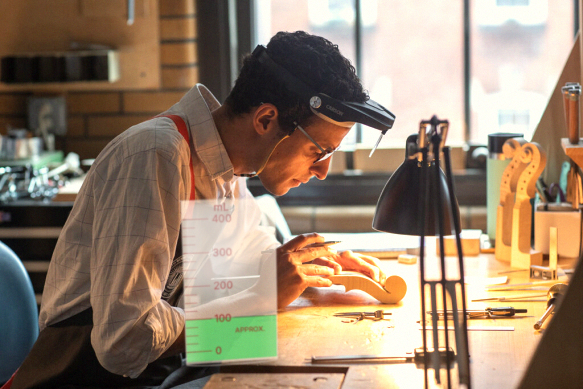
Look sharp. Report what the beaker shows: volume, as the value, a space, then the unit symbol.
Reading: 100 mL
